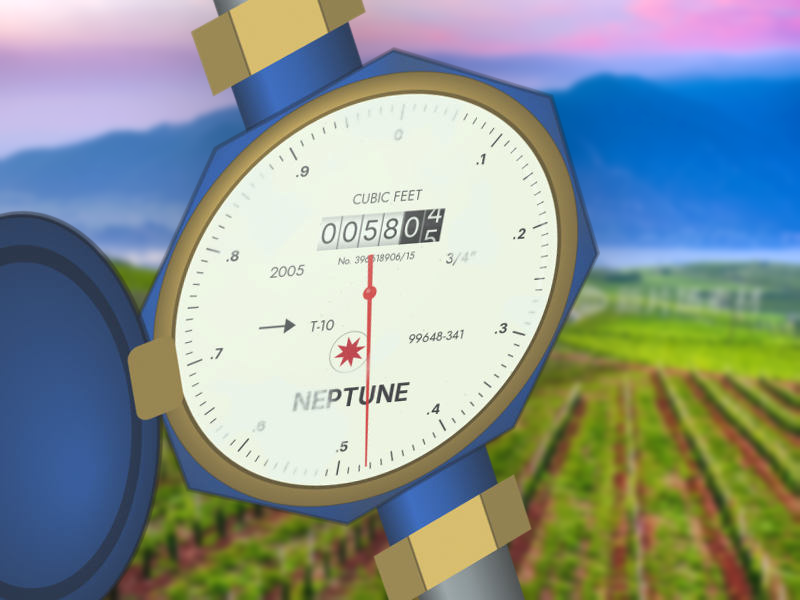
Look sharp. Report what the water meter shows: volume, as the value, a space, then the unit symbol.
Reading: 5804.47 ft³
